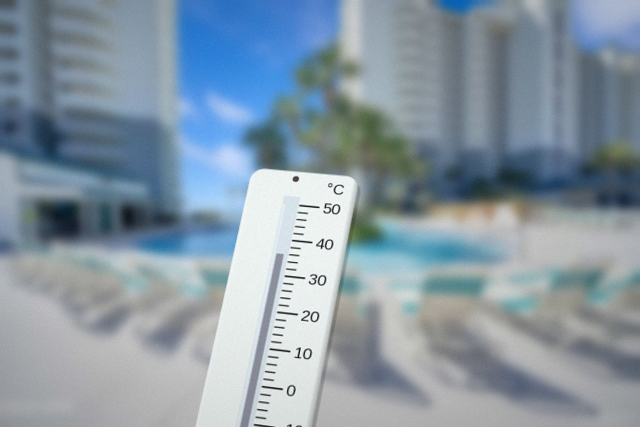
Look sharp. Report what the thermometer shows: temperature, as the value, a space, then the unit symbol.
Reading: 36 °C
